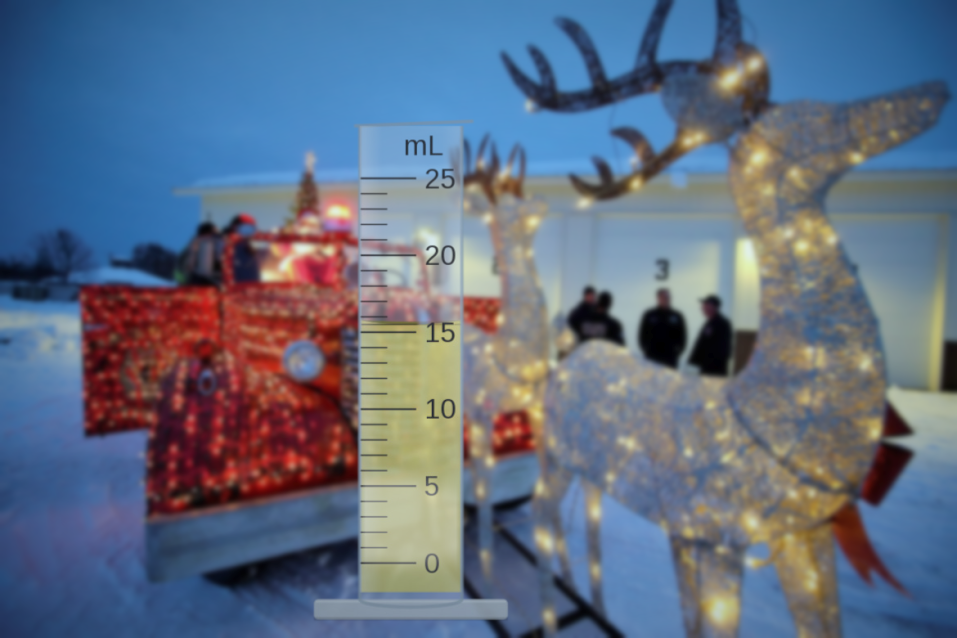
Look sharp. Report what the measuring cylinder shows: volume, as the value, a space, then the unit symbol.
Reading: 15.5 mL
